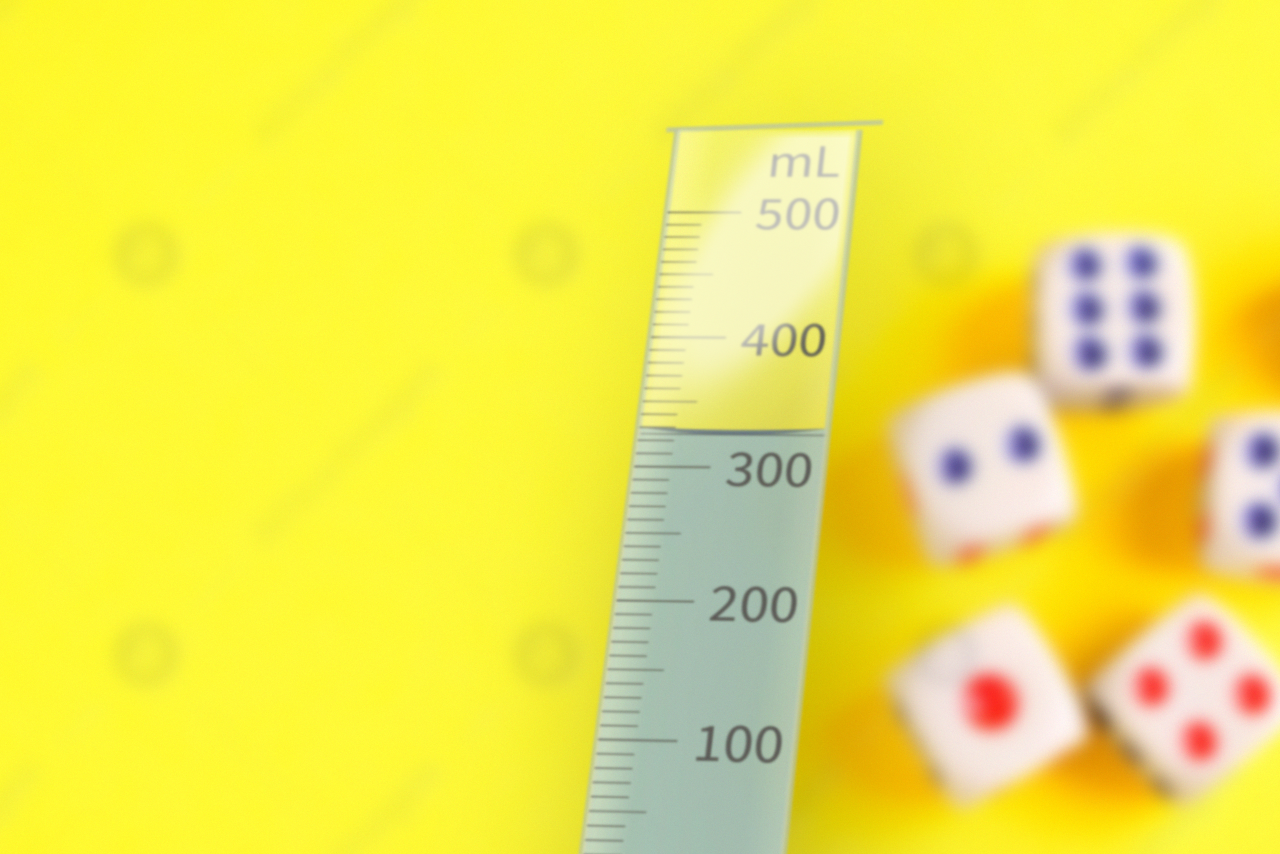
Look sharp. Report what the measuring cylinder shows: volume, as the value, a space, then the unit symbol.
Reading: 325 mL
